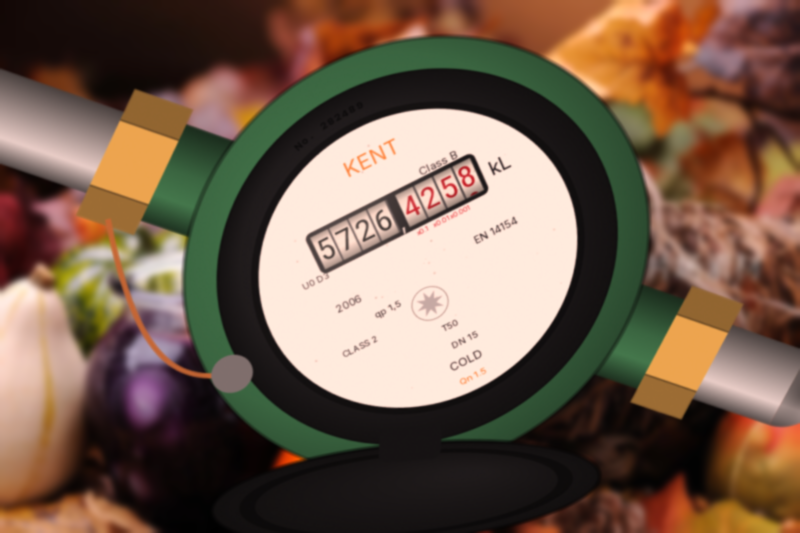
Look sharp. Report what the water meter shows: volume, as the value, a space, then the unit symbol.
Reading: 5726.4258 kL
